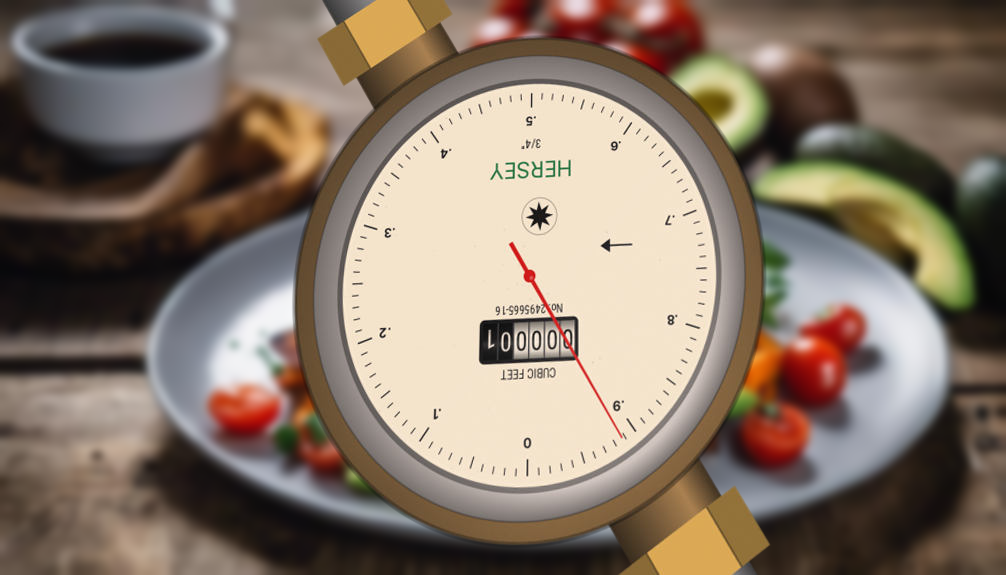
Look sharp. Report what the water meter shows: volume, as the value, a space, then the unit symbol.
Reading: 0.91 ft³
